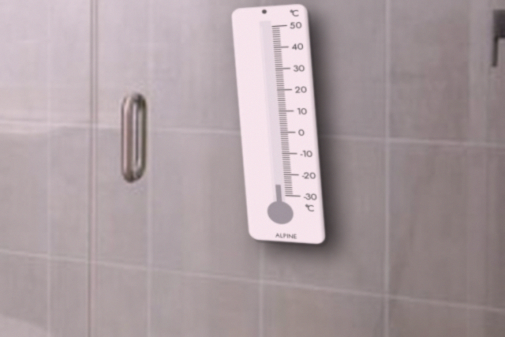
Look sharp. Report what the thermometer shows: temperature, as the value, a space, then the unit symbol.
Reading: -25 °C
